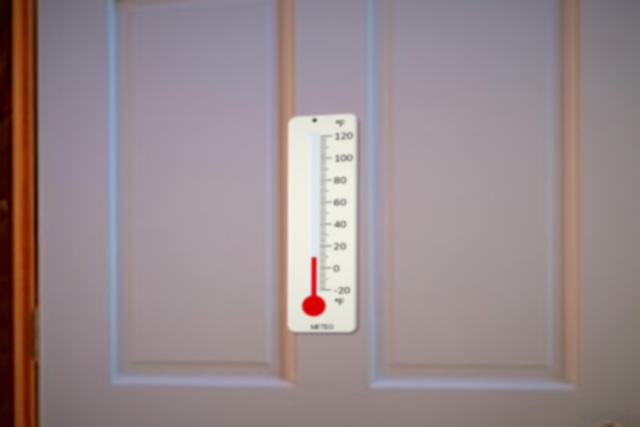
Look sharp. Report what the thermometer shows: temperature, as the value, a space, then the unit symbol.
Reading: 10 °F
